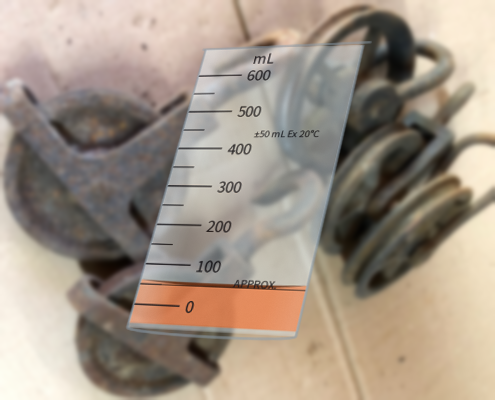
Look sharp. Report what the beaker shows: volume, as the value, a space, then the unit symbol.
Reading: 50 mL
